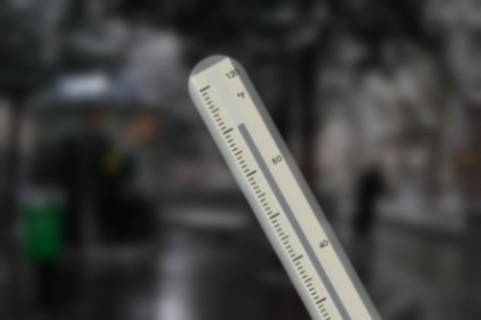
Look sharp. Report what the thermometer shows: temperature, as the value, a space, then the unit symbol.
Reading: 100 °F
